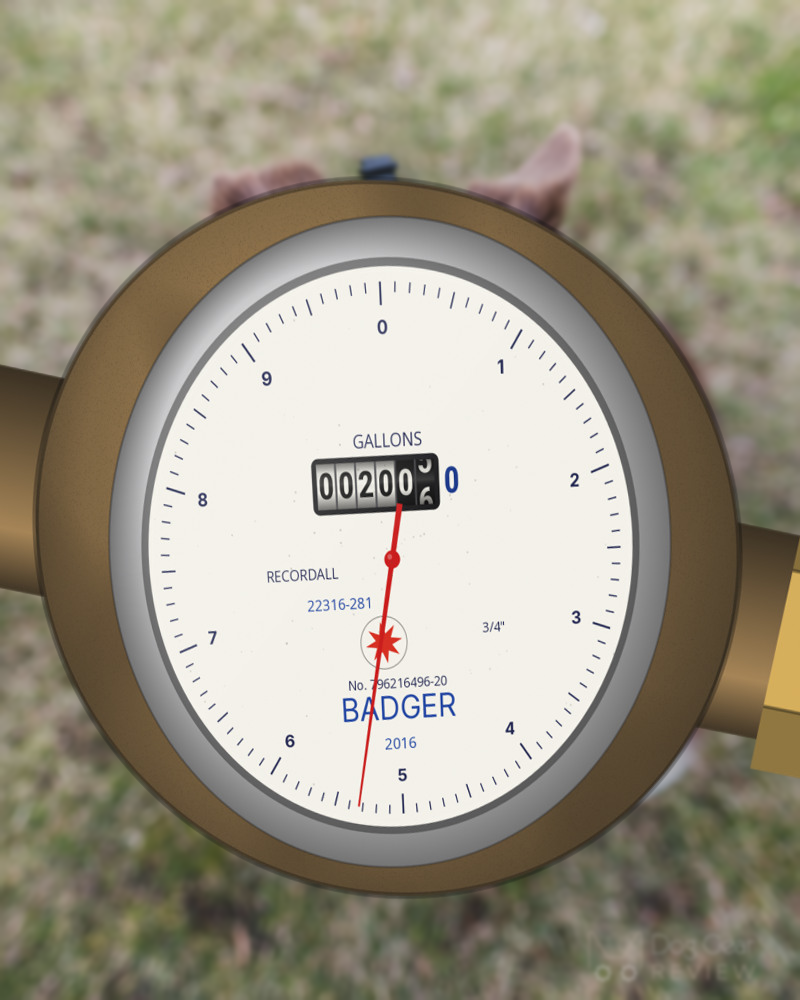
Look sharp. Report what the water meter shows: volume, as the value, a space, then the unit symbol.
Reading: 20055.3 gal
